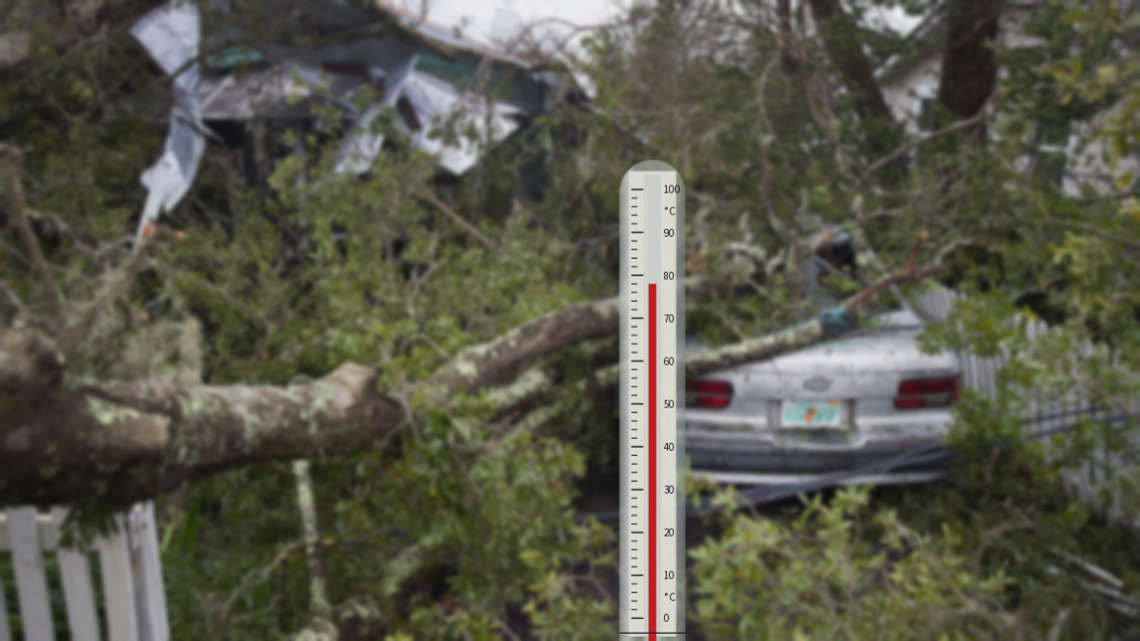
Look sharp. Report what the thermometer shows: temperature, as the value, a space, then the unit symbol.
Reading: 78 °C
